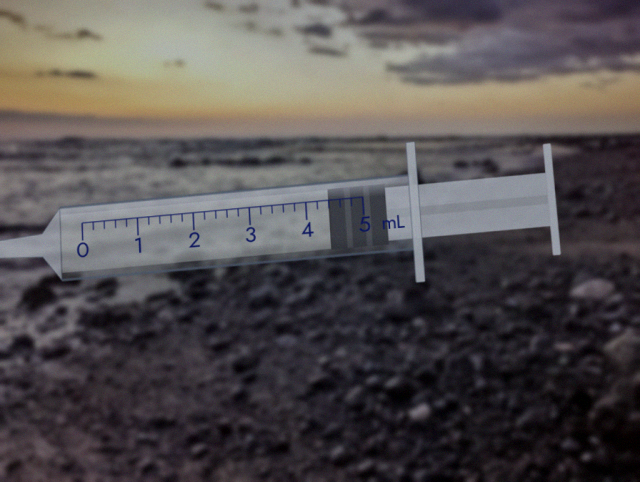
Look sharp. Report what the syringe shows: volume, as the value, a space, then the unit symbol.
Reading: 4.4 mL
